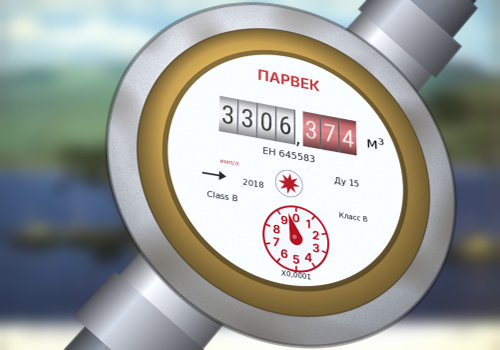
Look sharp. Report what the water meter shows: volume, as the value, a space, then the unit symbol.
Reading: 3306.3739 m³
